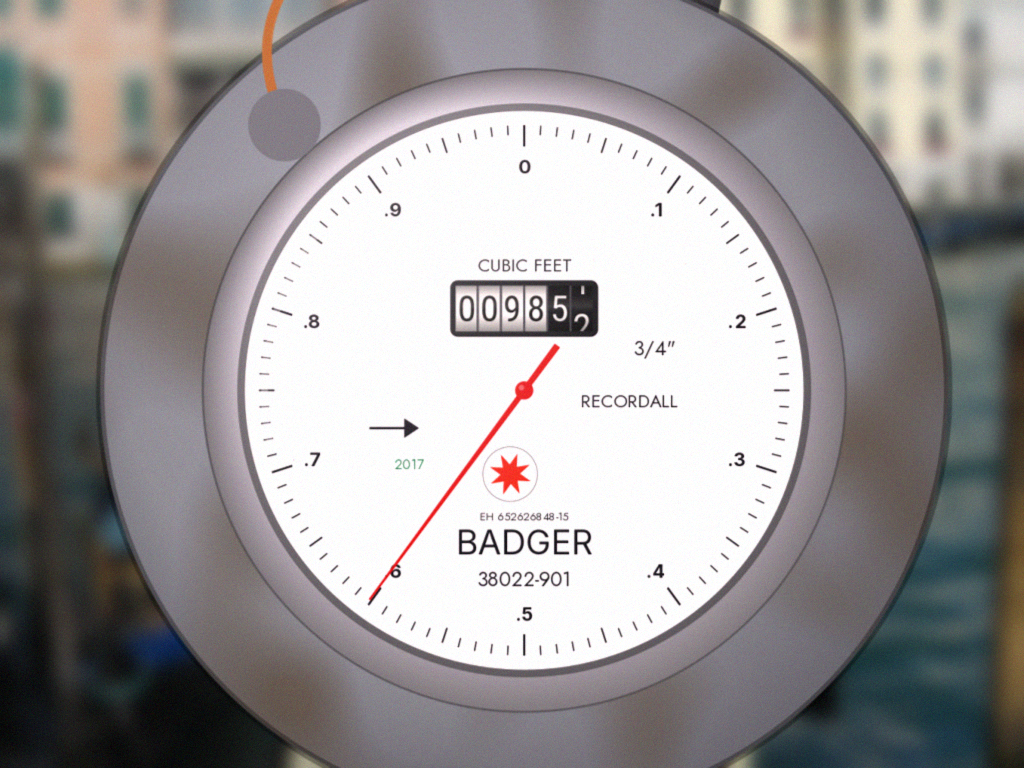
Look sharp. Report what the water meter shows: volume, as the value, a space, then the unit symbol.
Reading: 9851.60 ft³
